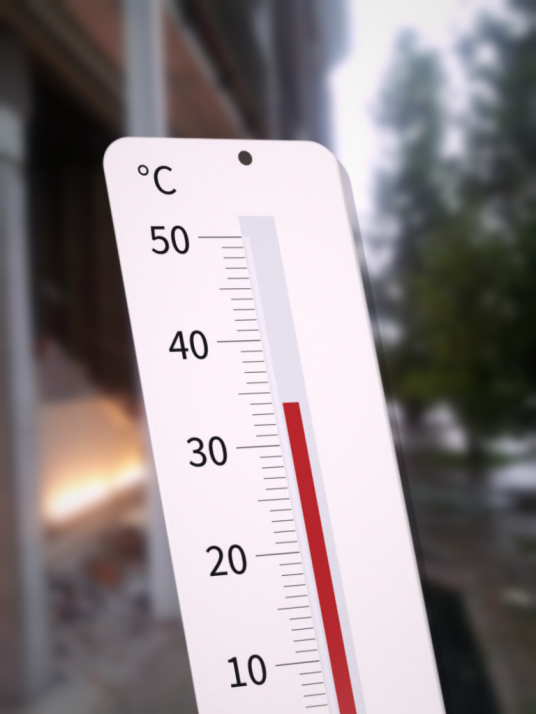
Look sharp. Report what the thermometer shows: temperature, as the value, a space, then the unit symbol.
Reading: 34 °C
